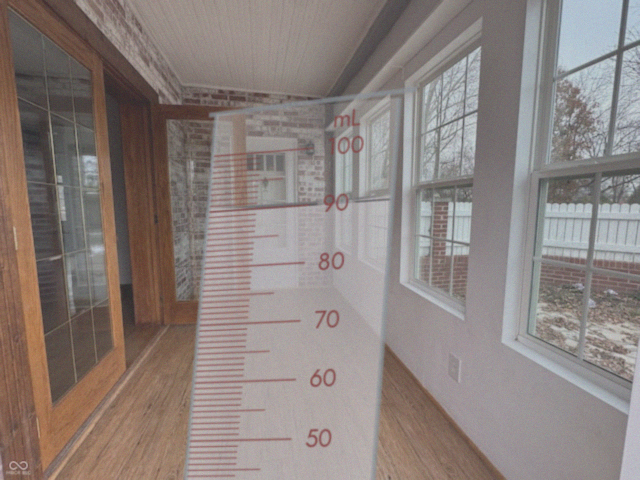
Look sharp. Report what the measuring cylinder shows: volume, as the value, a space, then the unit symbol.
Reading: 90 mL
